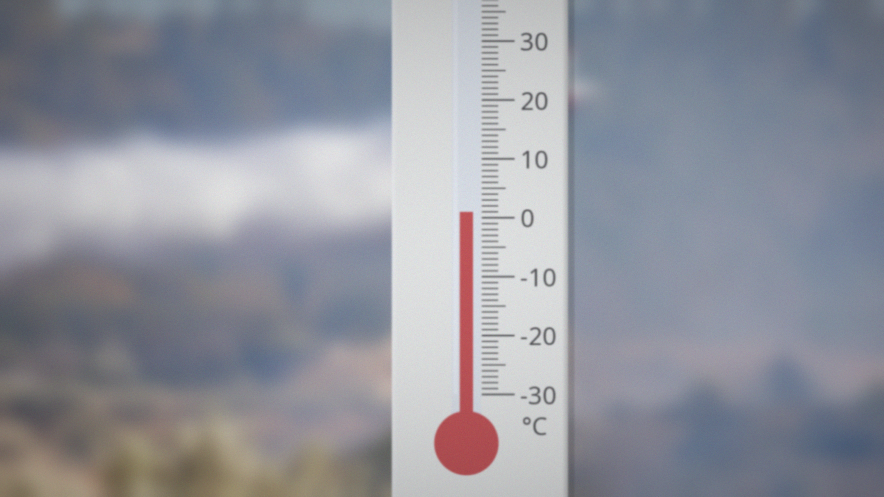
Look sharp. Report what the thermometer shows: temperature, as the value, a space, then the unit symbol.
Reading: 1 °C
